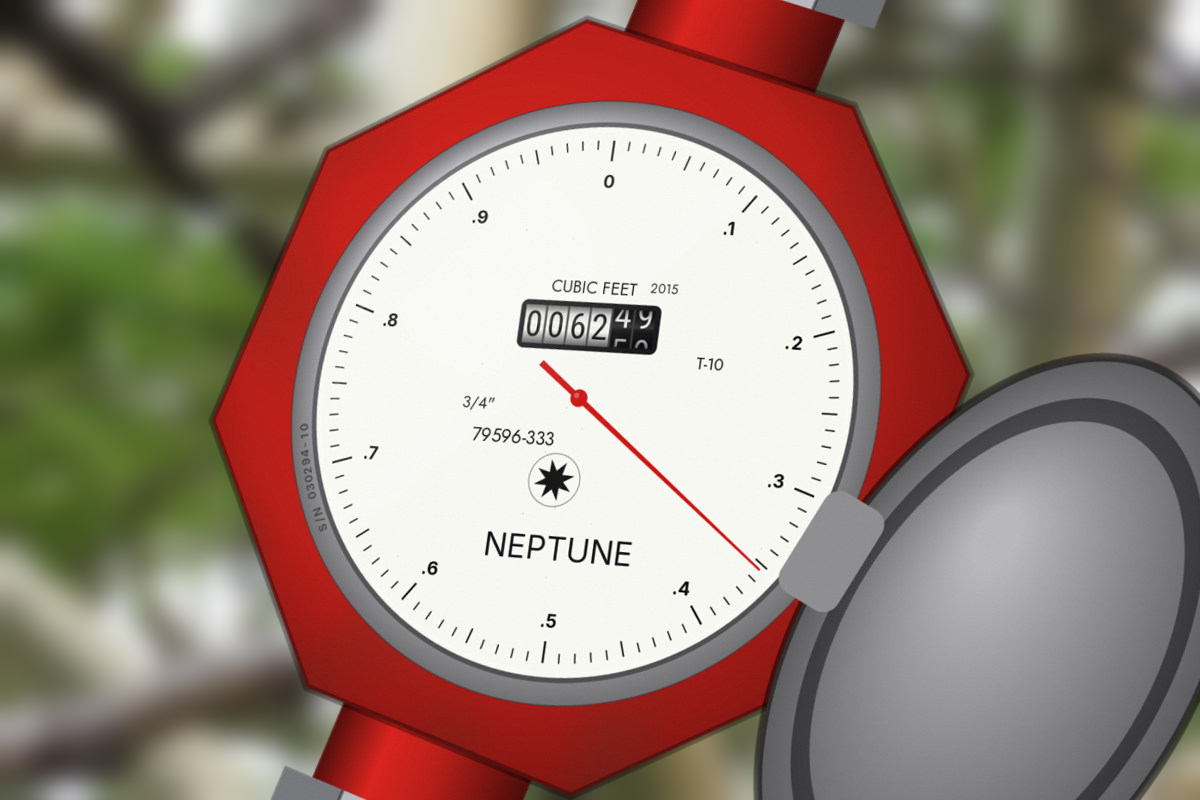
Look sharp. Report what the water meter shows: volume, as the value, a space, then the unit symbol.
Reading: 6249.35 ft³
